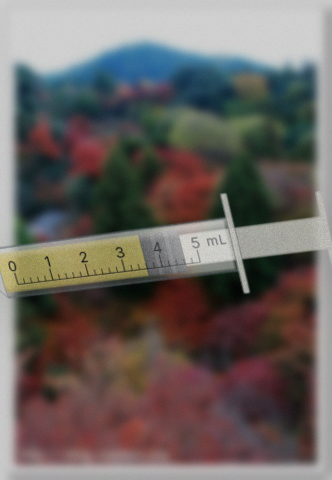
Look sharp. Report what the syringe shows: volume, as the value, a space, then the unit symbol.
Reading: 3.6 mL
